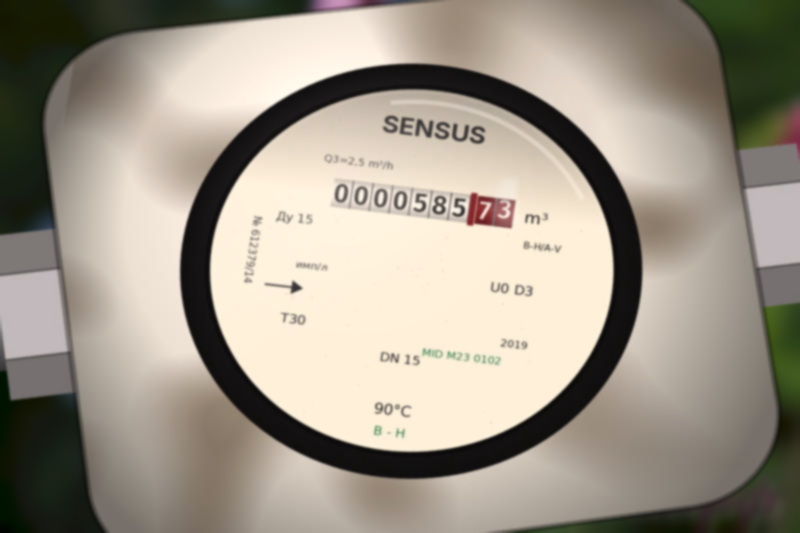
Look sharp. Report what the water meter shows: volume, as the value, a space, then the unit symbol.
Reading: 585.73 m³
